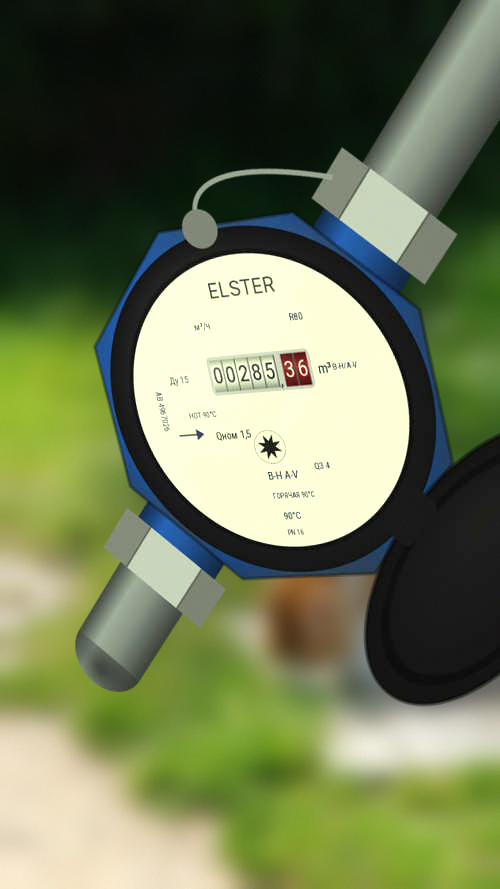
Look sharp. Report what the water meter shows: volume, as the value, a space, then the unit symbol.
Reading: 285.36 m³
